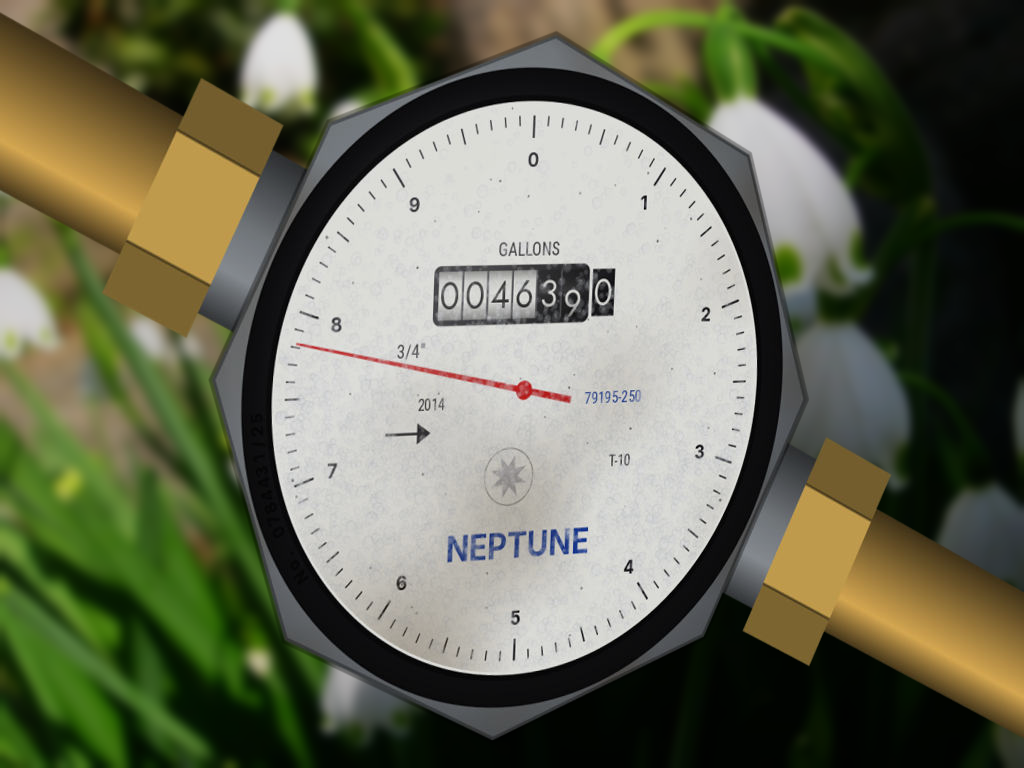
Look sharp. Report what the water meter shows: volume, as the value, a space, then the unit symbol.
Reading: 46387.8 gal
